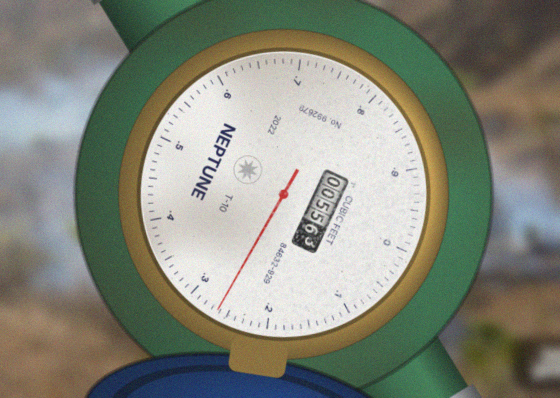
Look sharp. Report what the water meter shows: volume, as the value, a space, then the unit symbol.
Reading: 5563.26 ft³
